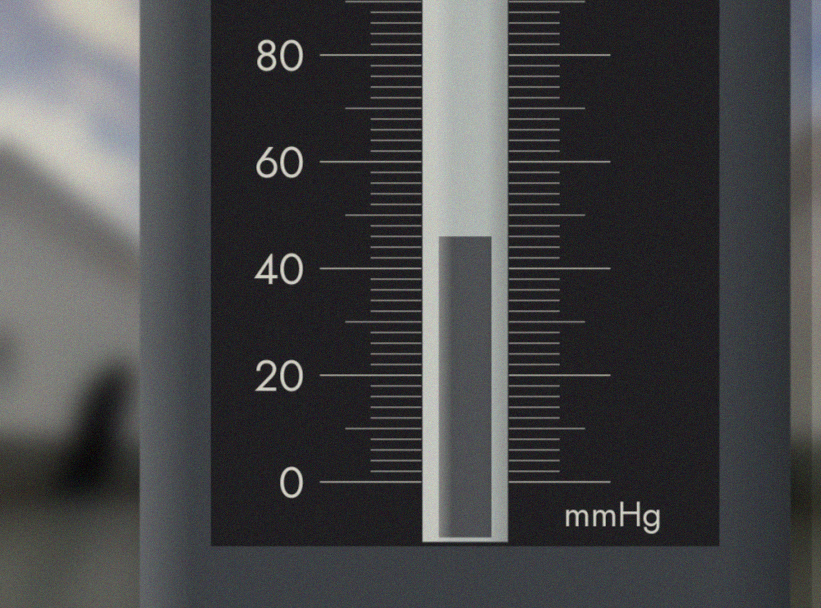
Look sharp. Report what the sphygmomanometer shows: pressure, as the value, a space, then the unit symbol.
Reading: 46 mmHg
